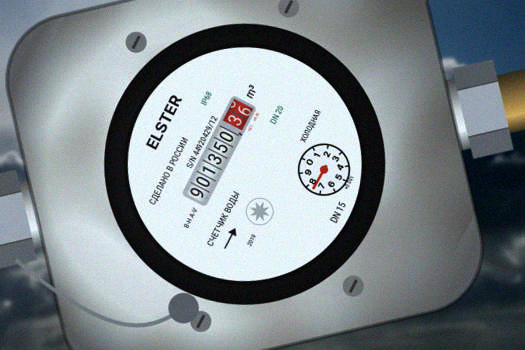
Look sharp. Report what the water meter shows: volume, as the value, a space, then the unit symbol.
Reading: 901350.357 m³
